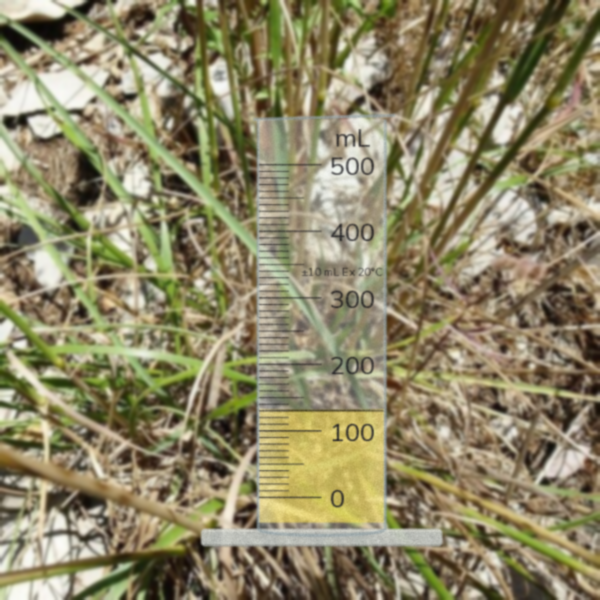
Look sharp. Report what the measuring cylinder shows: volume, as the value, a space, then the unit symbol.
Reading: 130 mL
